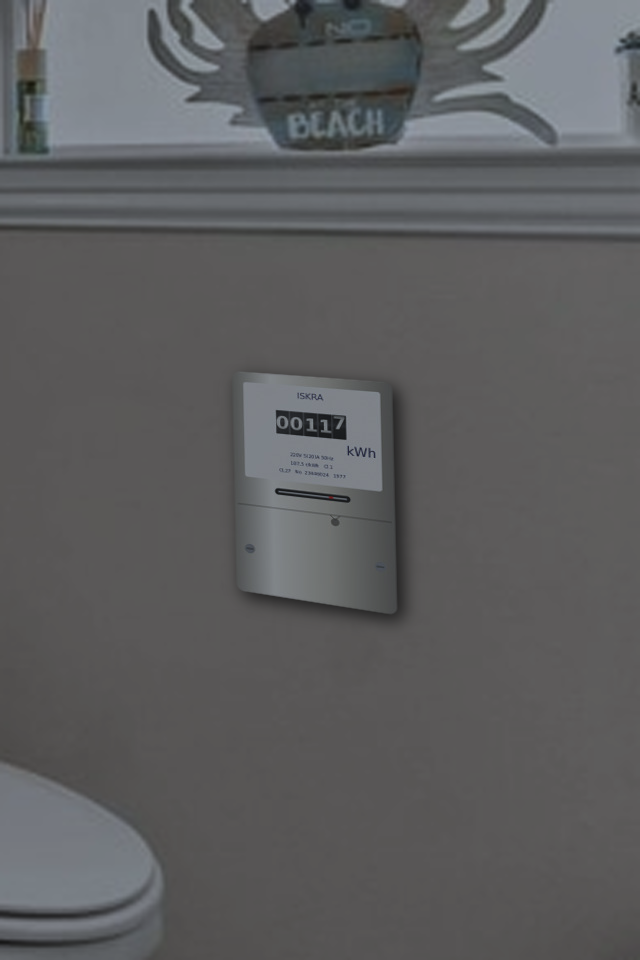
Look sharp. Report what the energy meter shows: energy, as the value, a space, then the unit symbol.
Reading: 117 kWh
